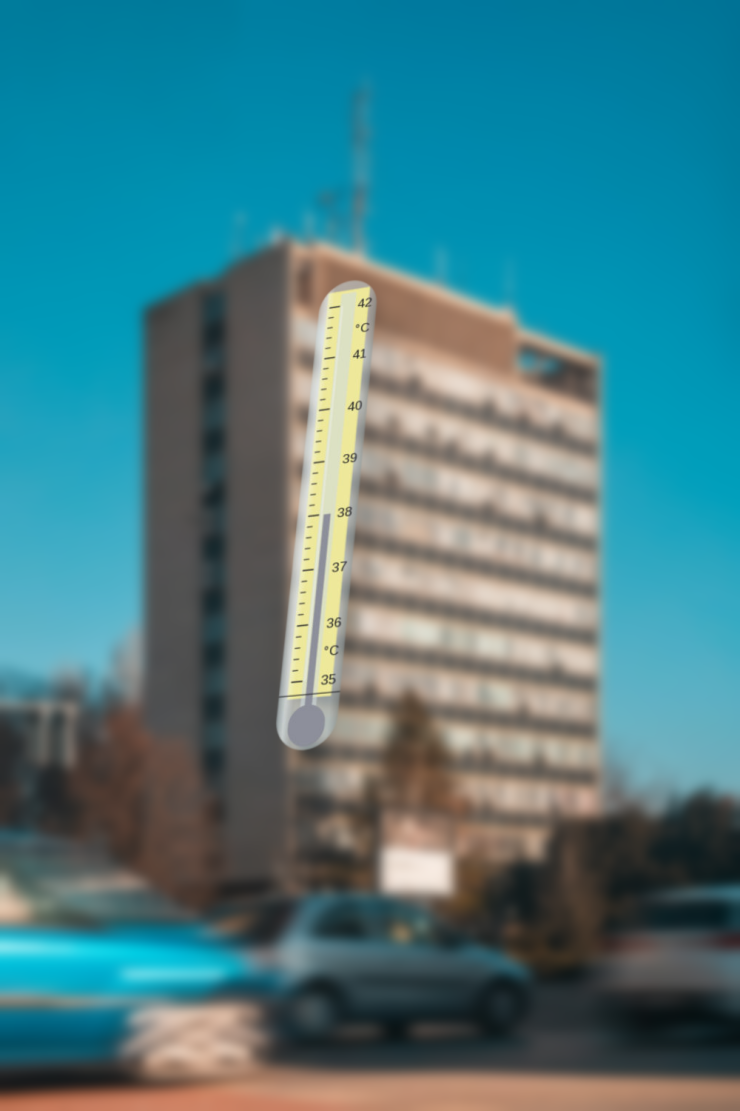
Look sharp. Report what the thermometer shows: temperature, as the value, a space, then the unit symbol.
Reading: 38 °C
